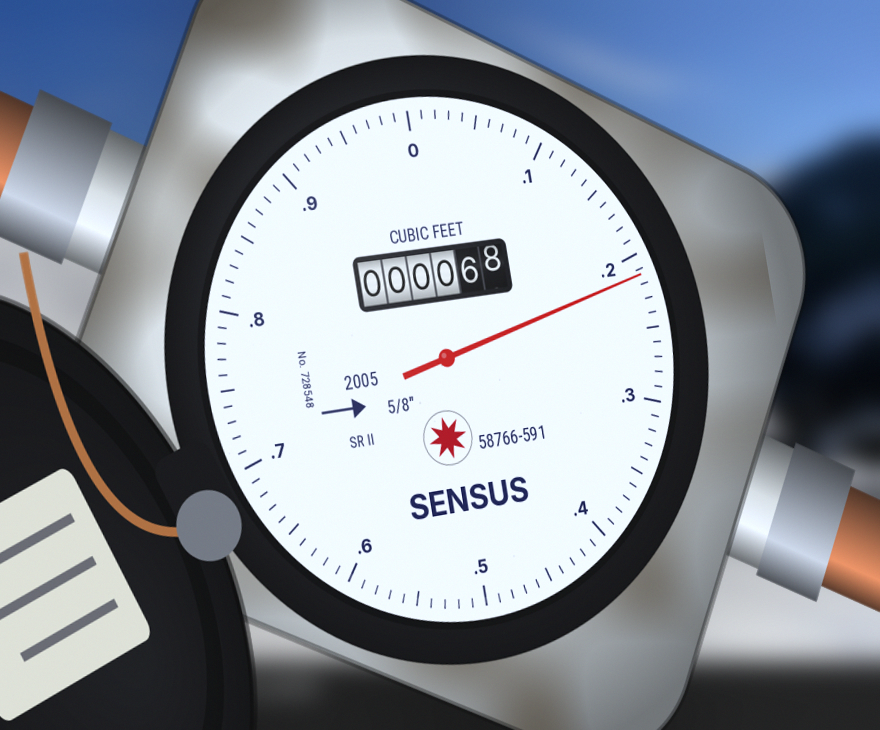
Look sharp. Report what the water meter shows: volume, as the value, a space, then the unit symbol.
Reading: 68.21 ft³
